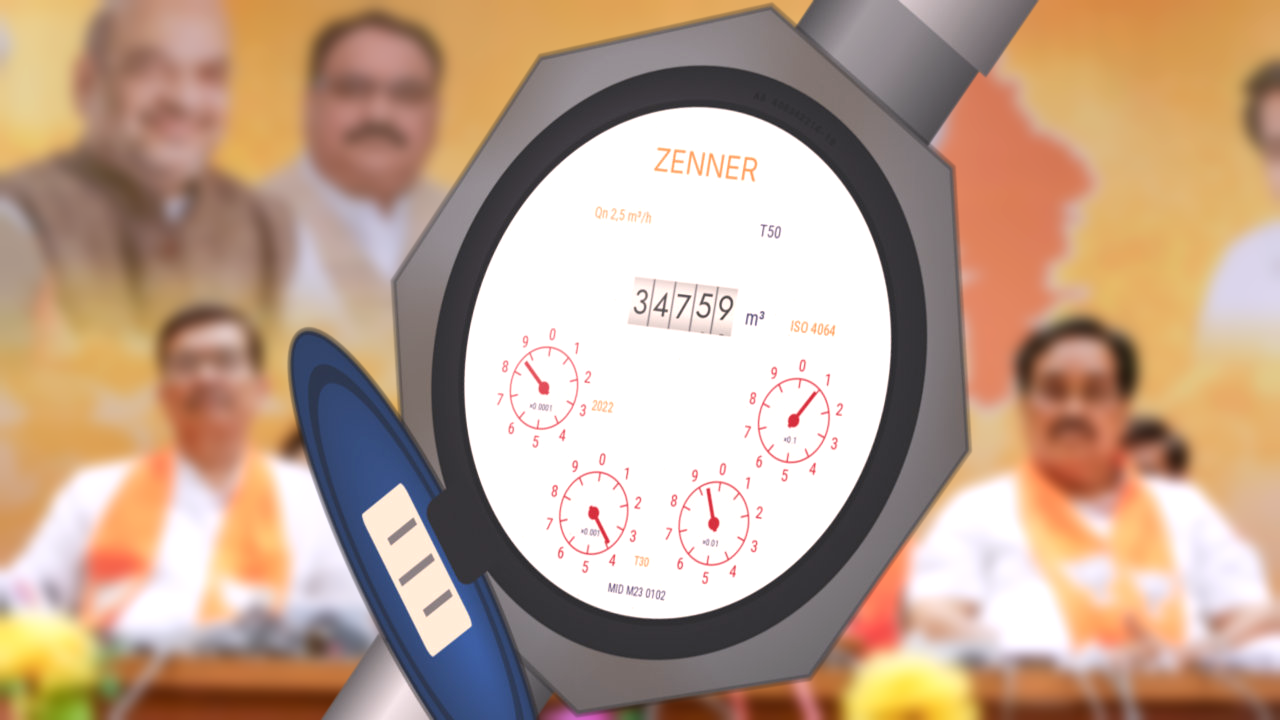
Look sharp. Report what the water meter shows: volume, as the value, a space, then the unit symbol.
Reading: 34759.0938 m³
